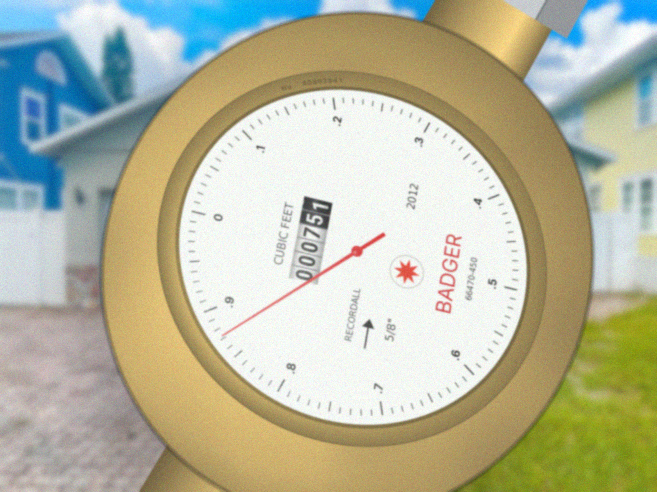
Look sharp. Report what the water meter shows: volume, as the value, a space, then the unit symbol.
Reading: 750.87 ft³
